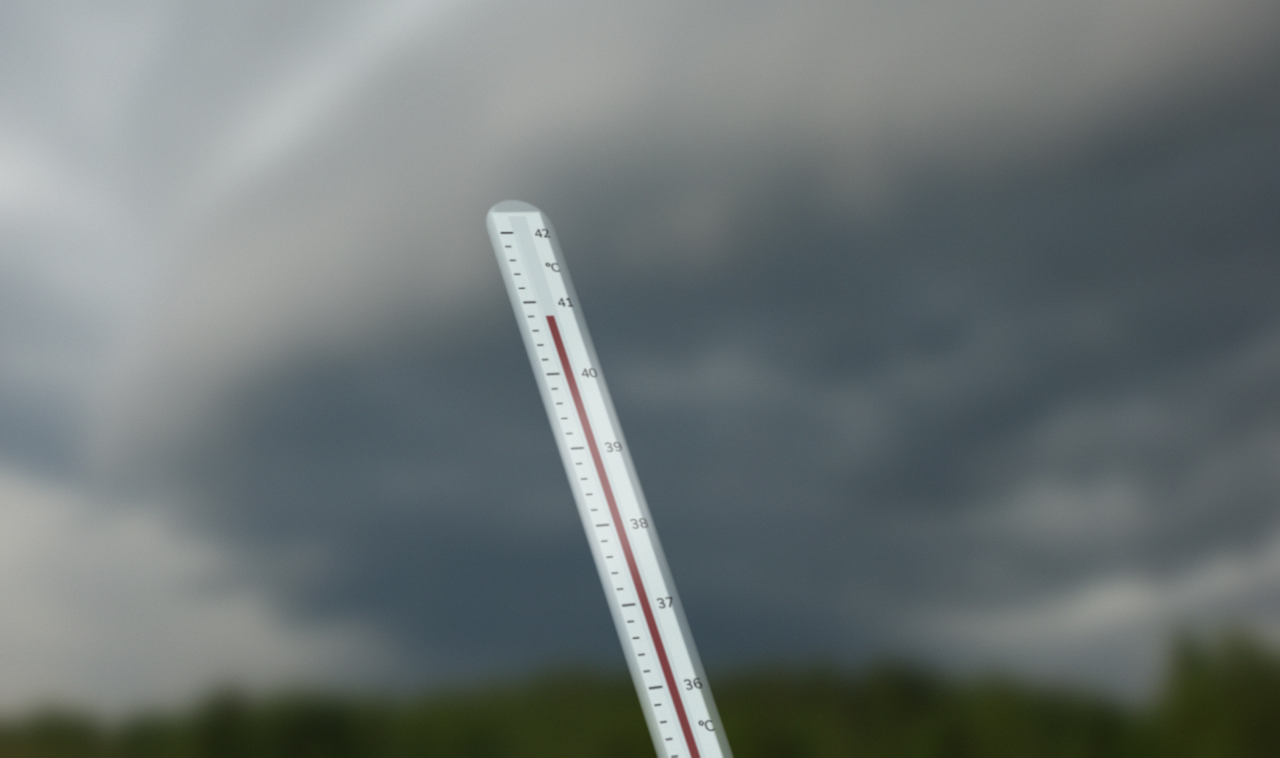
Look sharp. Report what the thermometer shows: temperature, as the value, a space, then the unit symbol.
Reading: 40.8 °C
